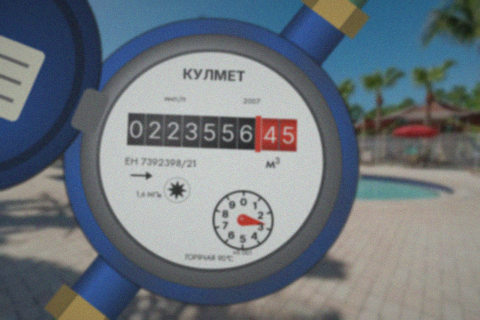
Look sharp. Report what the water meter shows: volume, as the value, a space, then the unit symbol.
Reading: 223556.452 m³
